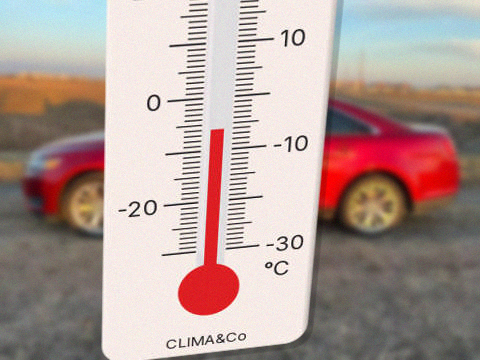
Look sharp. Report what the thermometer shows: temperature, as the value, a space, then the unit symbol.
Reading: -6 °C
